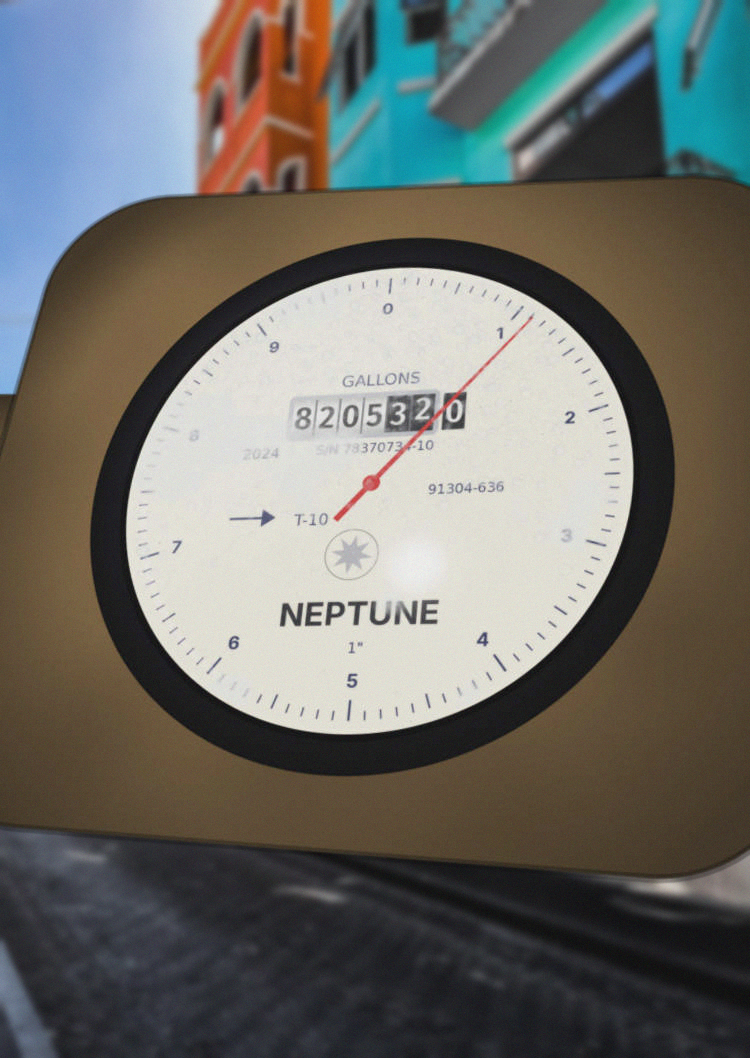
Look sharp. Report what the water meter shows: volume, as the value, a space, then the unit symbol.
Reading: 8205321.1 gal
